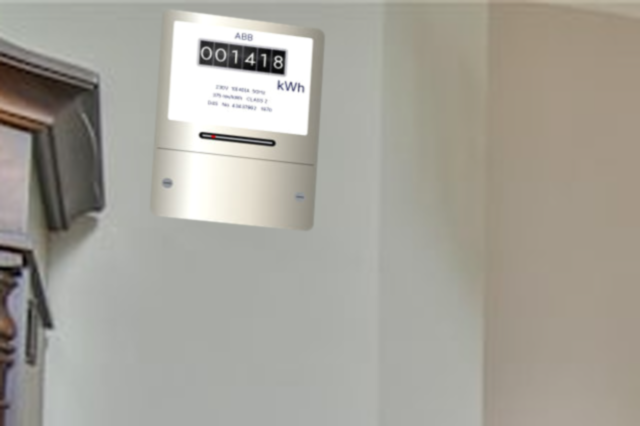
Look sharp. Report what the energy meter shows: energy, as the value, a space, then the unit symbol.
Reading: 1418 kWh
